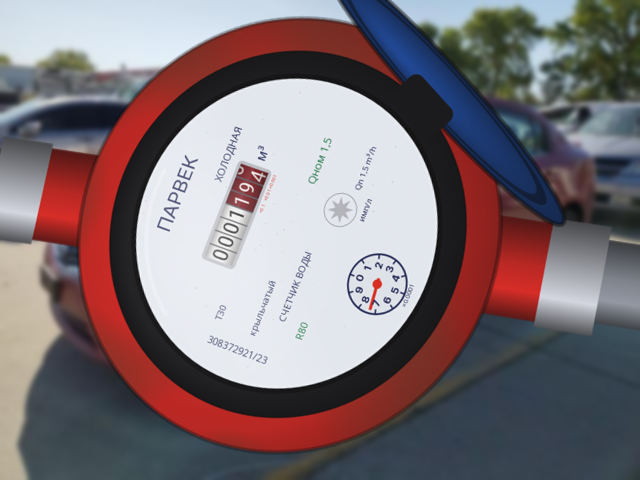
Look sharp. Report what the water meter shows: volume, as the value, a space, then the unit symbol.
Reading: 1.1937 m³
